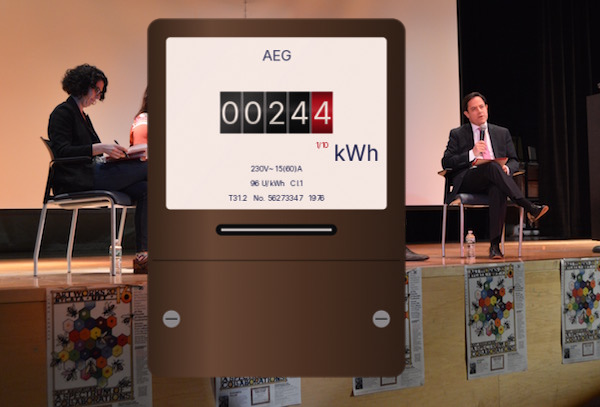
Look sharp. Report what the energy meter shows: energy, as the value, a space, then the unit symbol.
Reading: 24.4 kWh
